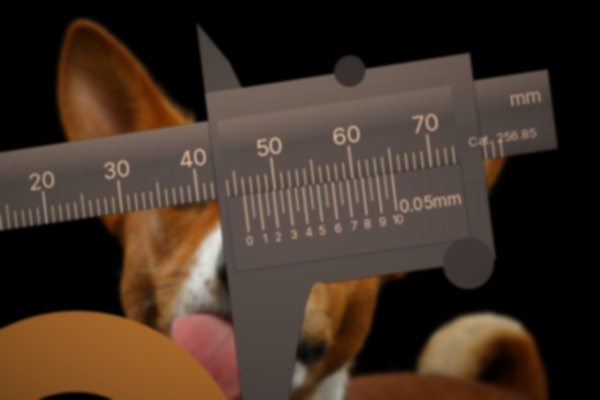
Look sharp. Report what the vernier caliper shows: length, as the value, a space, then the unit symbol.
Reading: 46.0 mm
